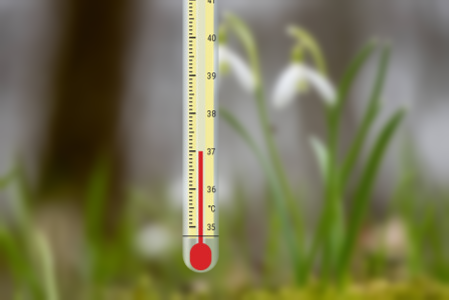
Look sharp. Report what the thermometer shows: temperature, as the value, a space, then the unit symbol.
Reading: 37 °C
